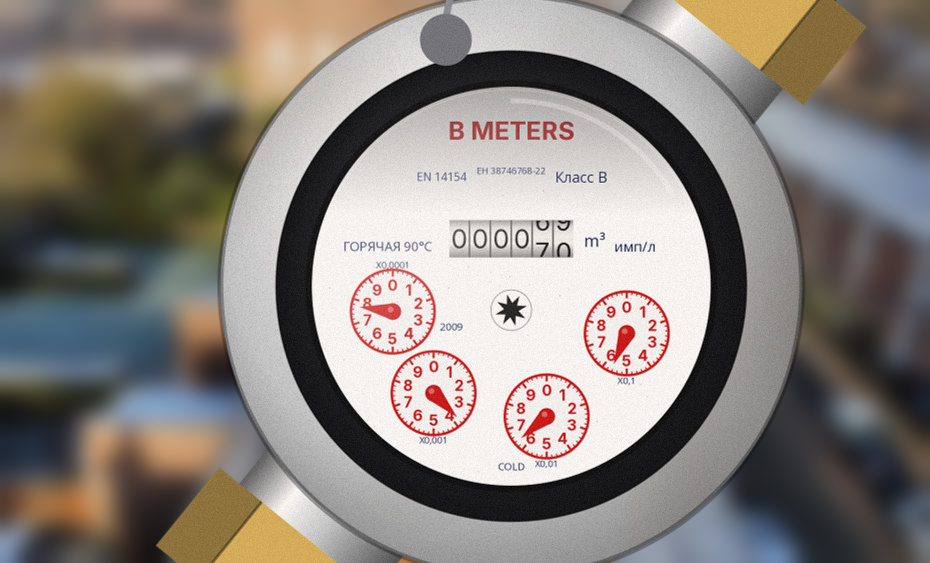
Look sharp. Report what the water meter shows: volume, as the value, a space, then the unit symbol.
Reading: 69.5637 m³
